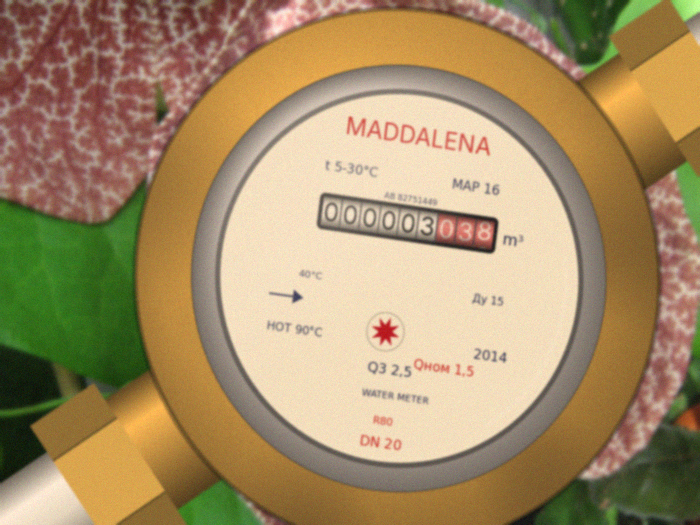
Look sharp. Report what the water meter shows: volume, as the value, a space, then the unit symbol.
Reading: 3.038 m³
